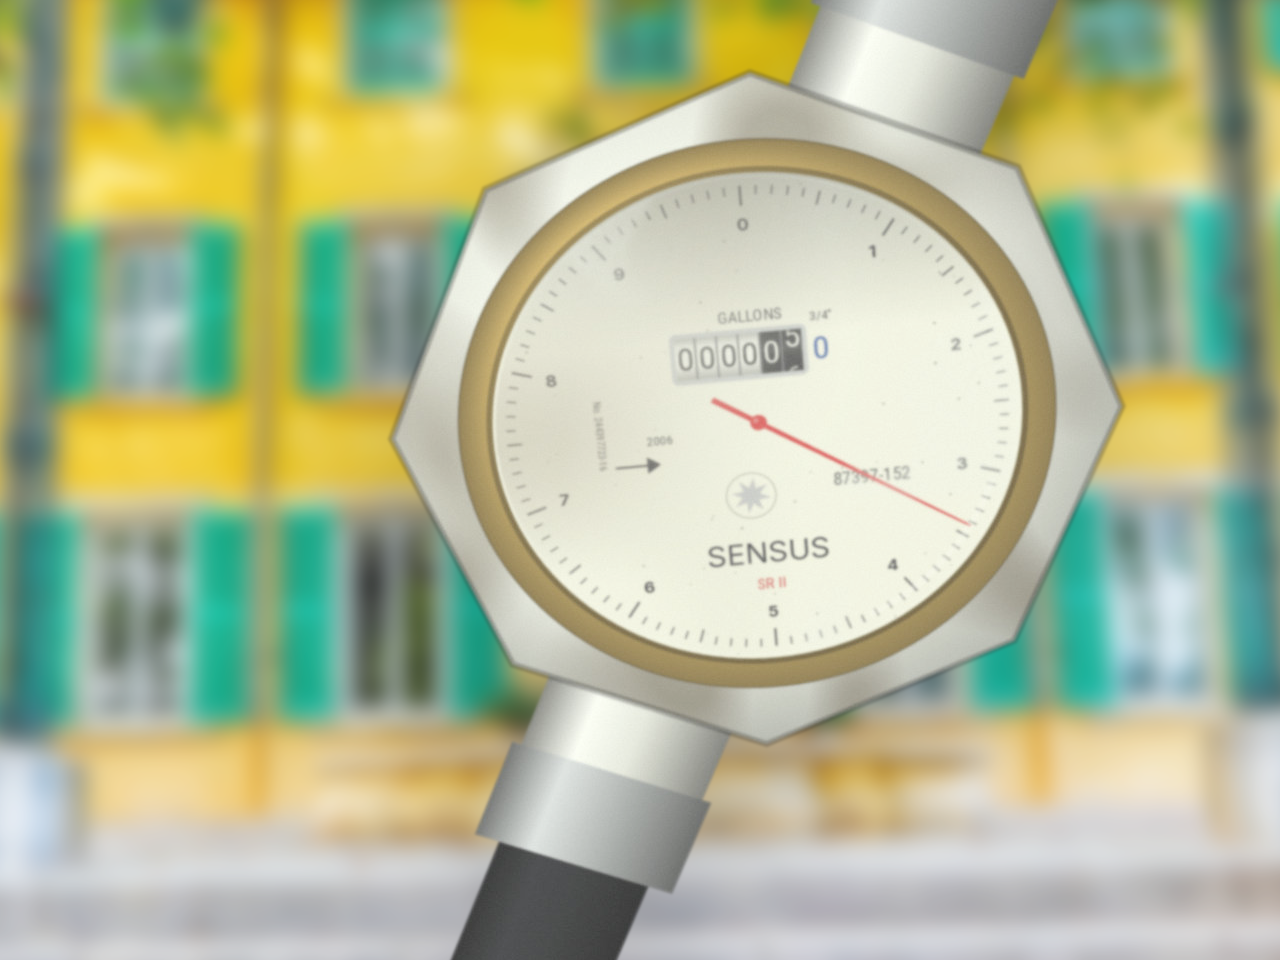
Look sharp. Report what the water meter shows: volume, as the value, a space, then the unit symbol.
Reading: 53.4 gal
